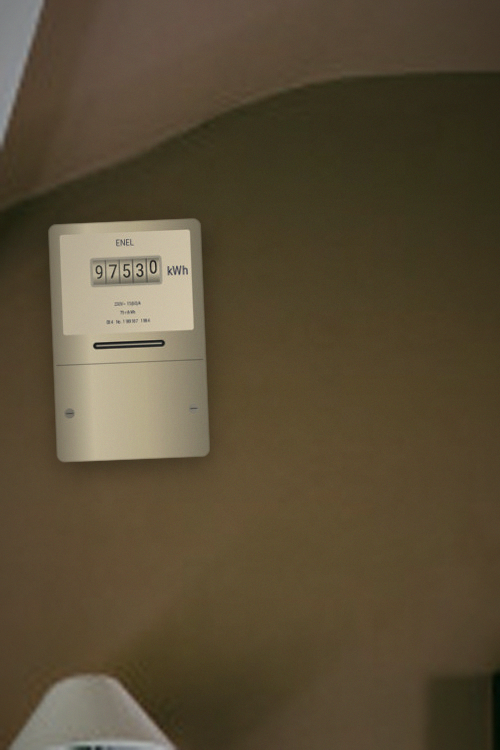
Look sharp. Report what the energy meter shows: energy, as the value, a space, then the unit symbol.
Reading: 97530 kWh
